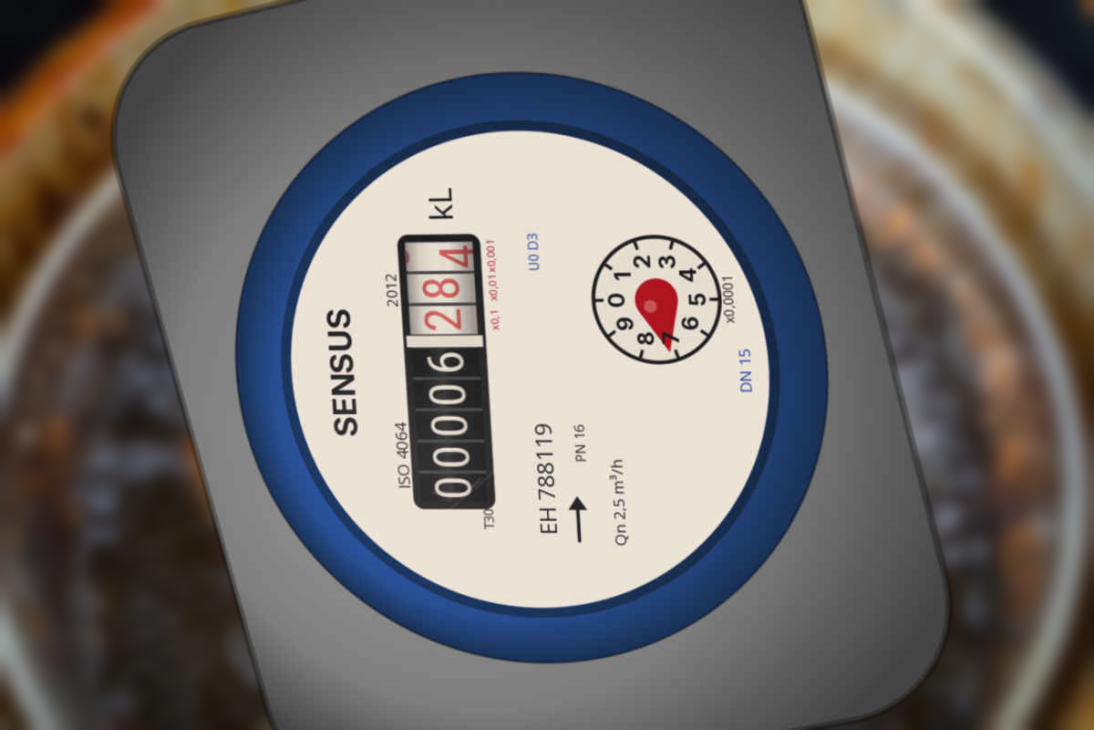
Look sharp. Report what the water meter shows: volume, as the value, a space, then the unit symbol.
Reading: 6.2837 kL
